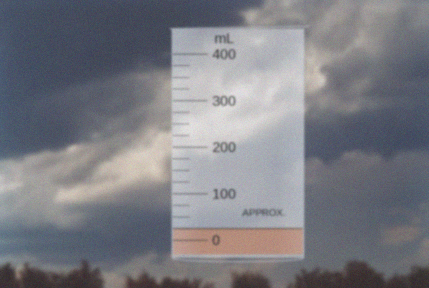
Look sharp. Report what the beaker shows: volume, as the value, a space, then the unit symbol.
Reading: 25 mL
